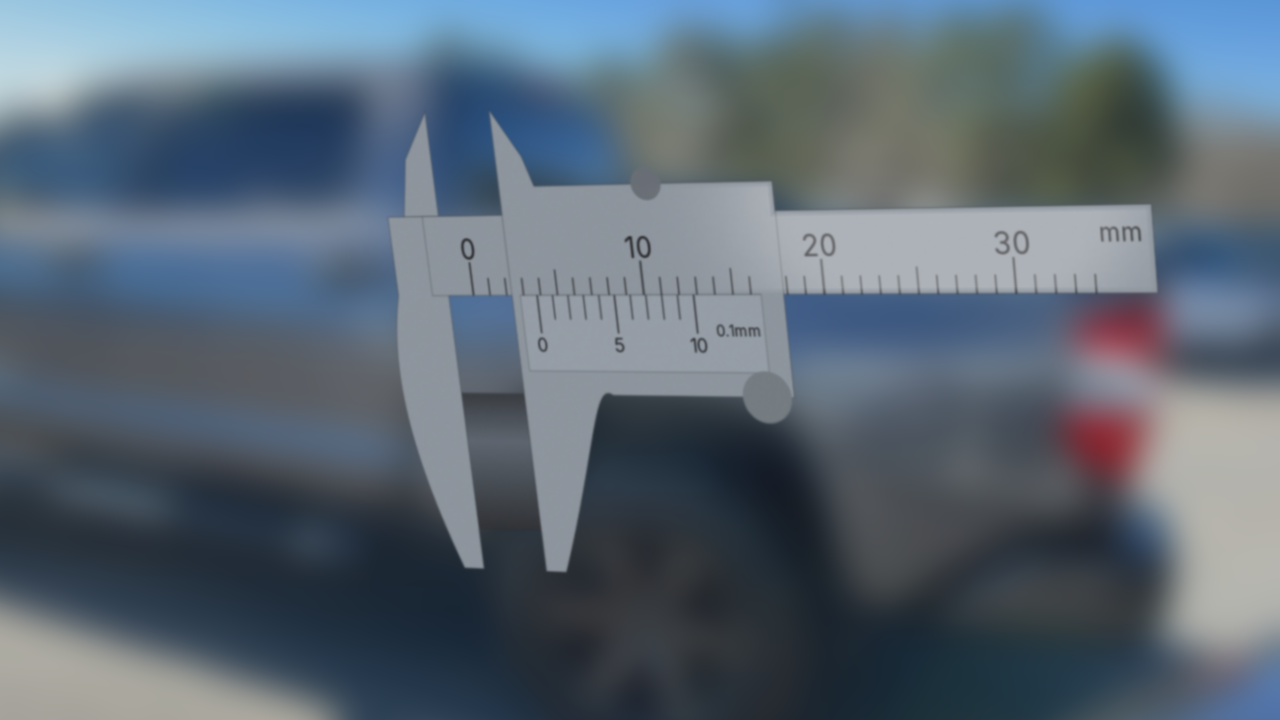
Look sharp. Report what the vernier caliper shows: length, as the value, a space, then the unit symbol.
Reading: 3.8 mm
